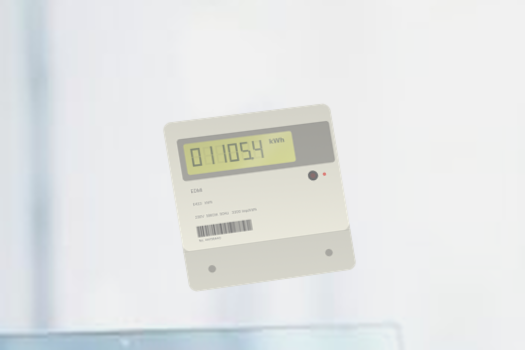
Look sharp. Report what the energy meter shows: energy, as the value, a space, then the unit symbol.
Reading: 1105.4 kWh
